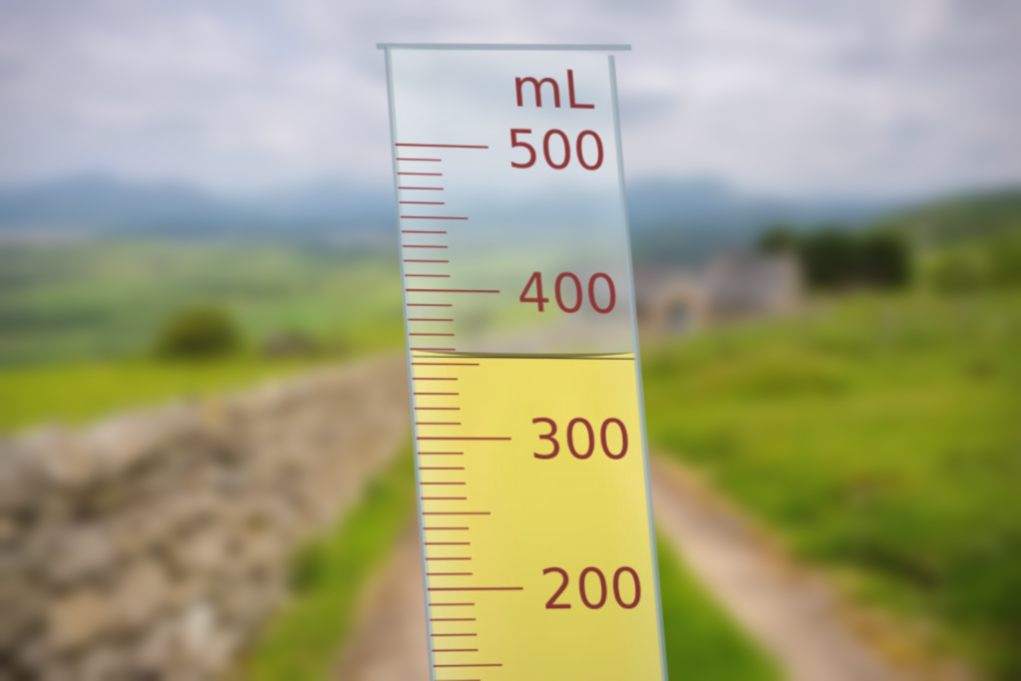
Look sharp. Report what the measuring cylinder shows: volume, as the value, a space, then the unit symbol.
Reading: 355 mL
